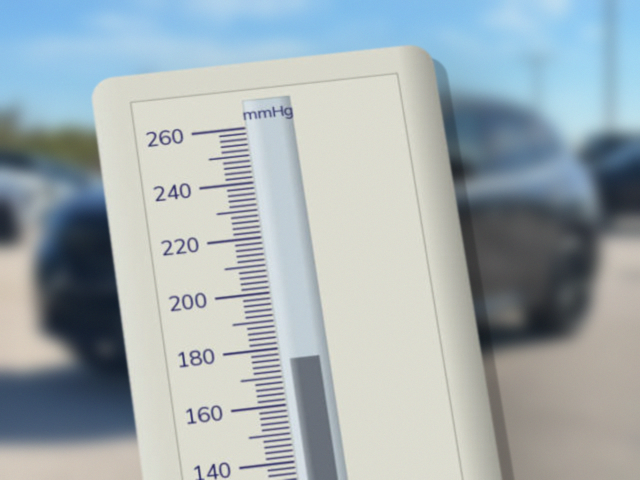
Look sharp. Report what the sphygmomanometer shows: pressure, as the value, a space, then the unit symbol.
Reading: 176 mmHg
